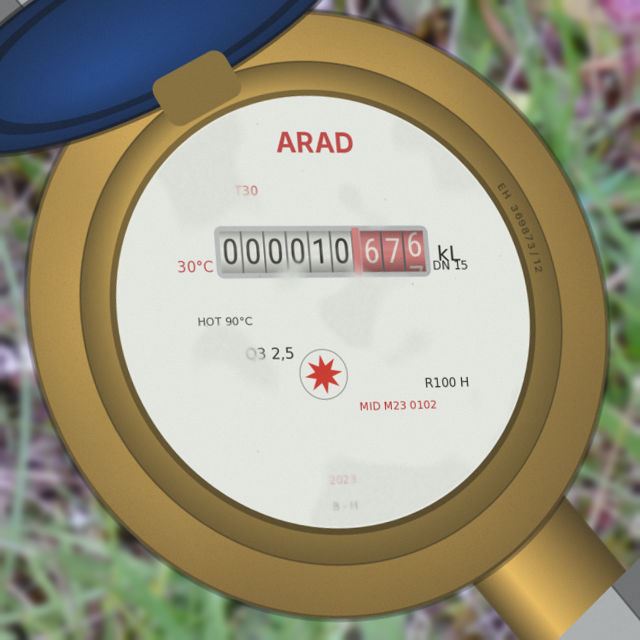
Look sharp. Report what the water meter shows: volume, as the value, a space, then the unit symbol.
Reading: 10.676 kL
